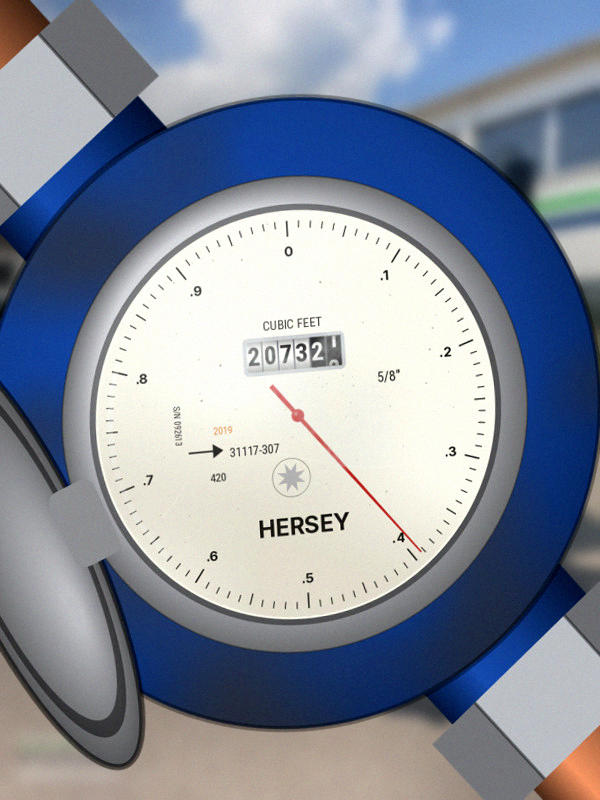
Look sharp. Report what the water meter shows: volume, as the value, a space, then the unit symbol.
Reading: 207321.39 ft³
